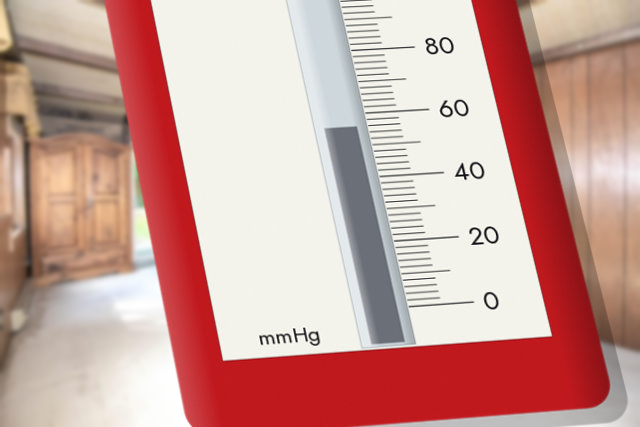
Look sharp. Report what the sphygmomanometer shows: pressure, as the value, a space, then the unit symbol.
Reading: 56 mmHg
